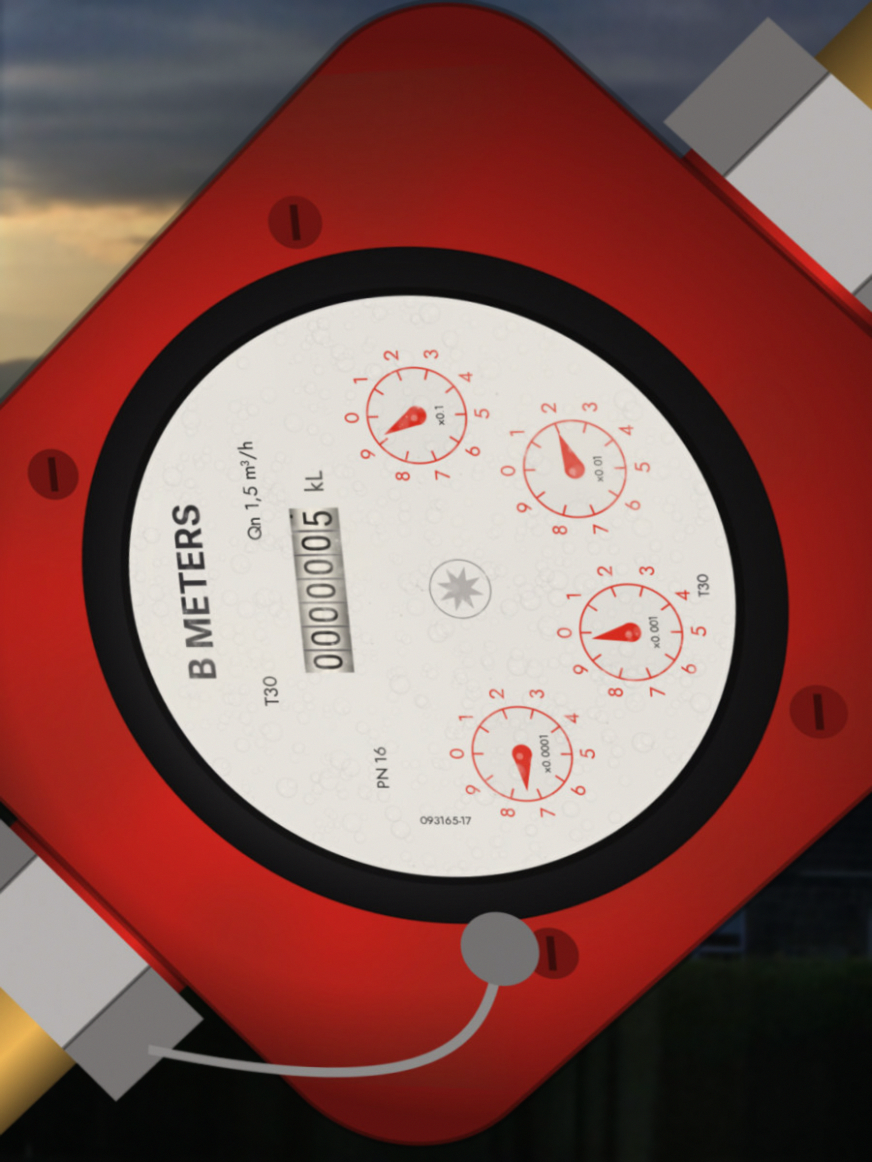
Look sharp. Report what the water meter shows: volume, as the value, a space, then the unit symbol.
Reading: 4.9197 kL
